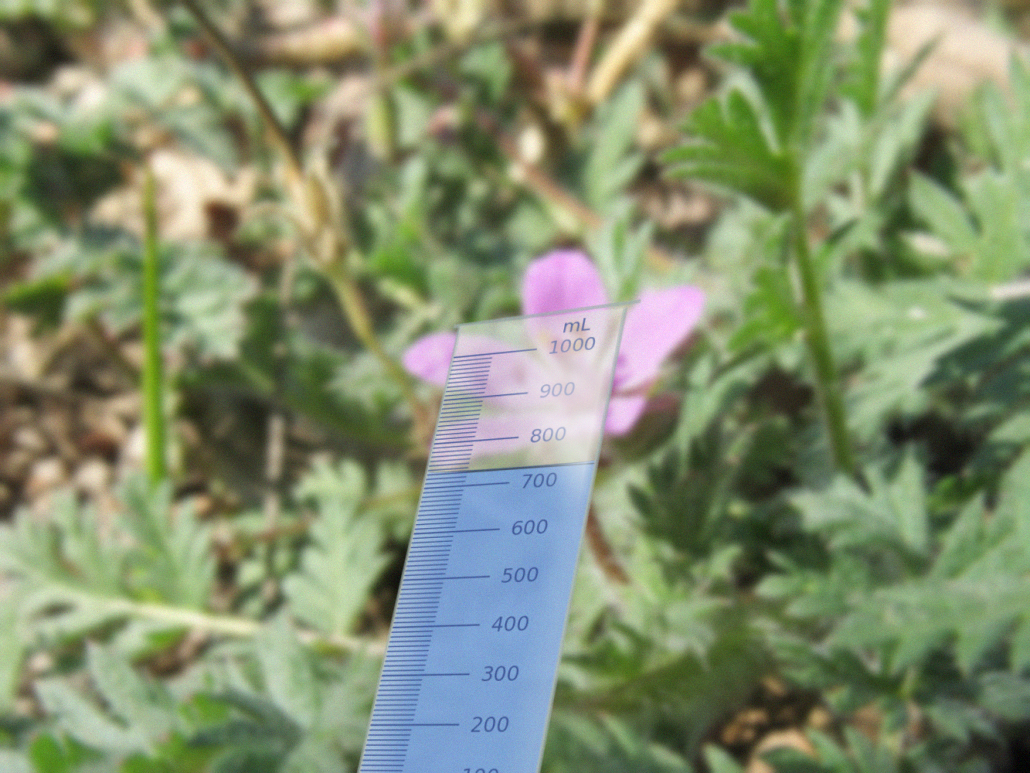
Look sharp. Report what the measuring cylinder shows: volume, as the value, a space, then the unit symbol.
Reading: 730 mL
